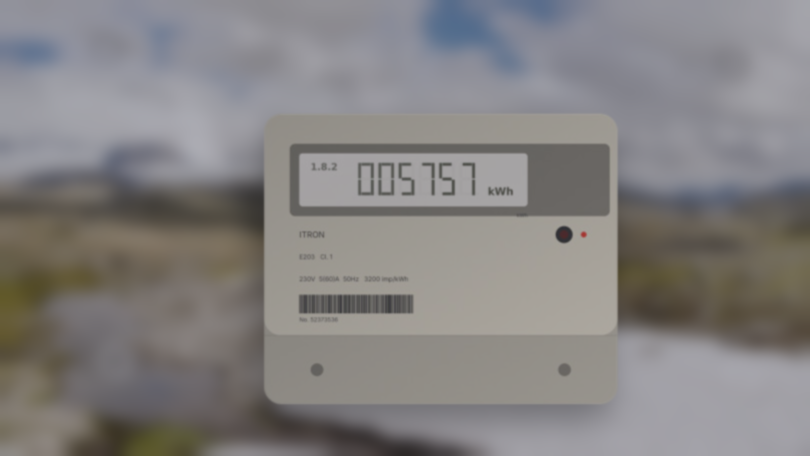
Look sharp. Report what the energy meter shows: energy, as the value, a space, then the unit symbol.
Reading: 5757 kWh
